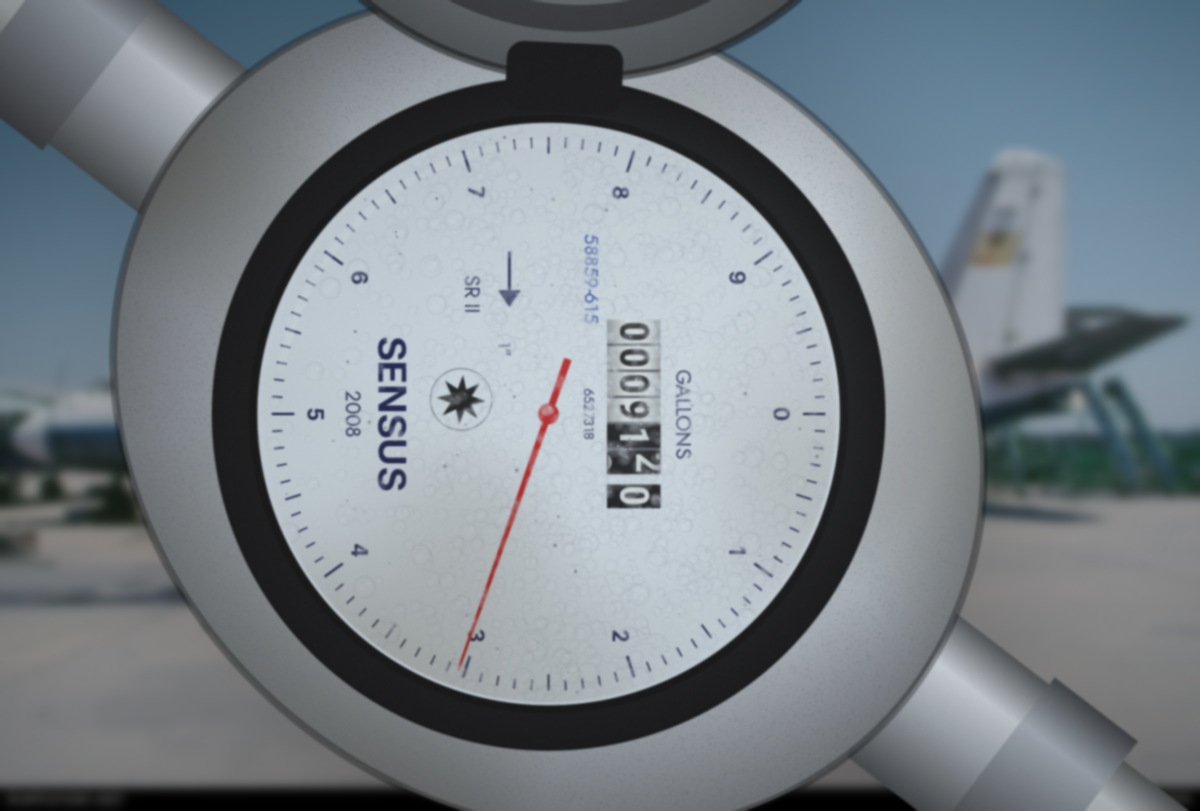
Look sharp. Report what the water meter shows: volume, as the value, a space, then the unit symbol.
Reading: 9123.0 gal
